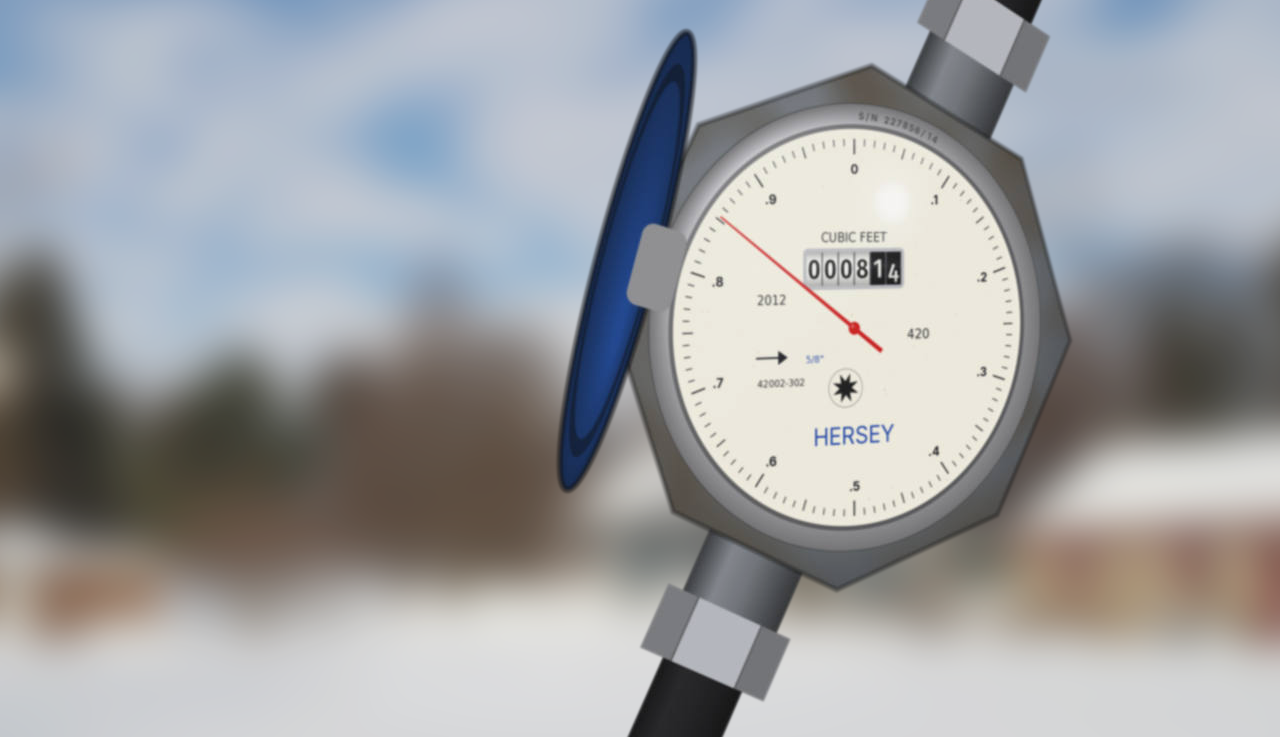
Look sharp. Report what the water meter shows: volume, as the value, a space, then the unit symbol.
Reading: 813.85 ft³
